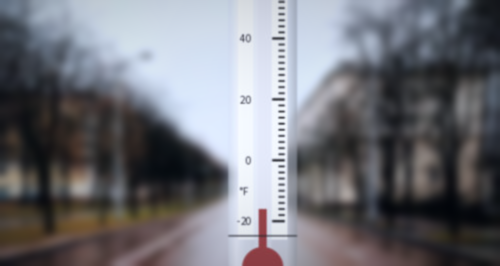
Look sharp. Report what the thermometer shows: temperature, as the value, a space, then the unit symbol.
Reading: -16 °F
